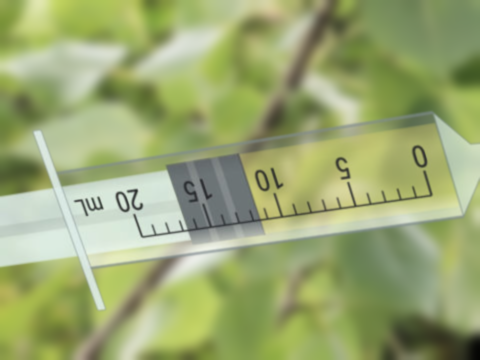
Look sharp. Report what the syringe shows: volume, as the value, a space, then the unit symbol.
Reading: 11.5 mL
